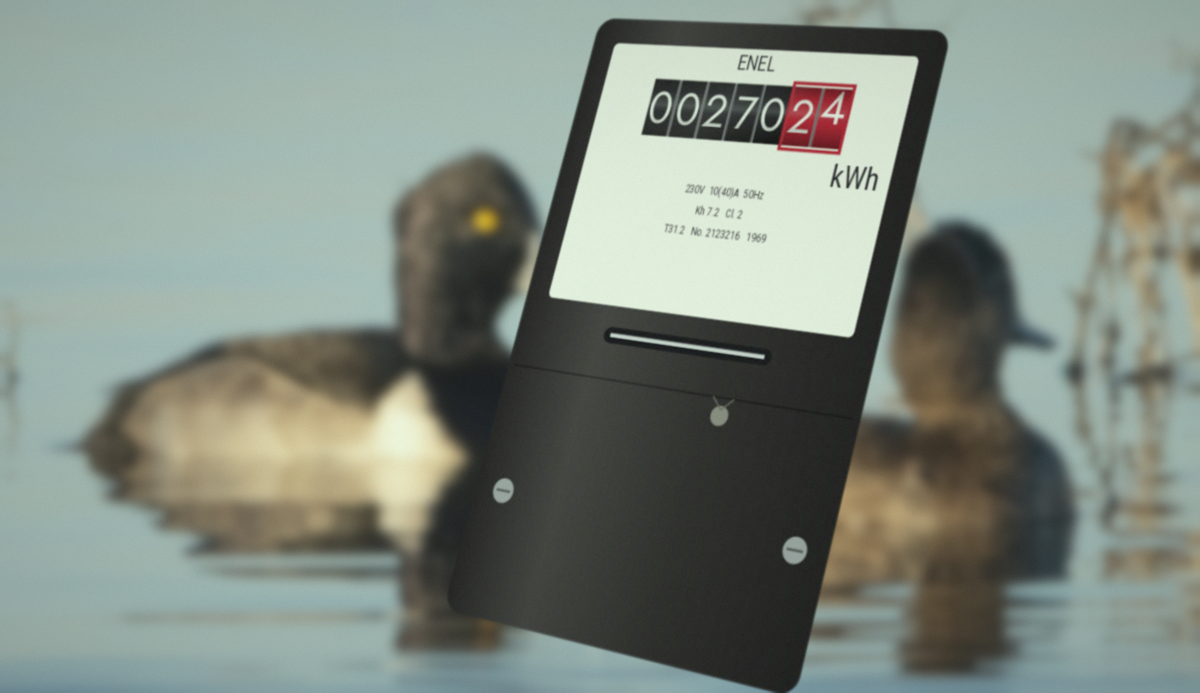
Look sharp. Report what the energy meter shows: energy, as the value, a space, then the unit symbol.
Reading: 270.24 kWh
